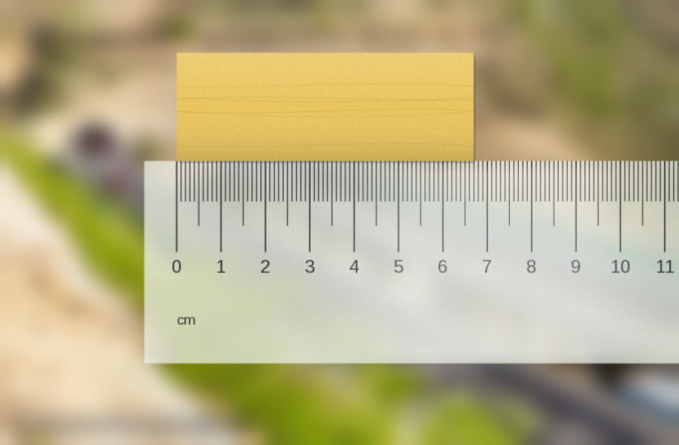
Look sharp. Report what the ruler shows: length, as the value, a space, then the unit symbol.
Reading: 6.7 cm
